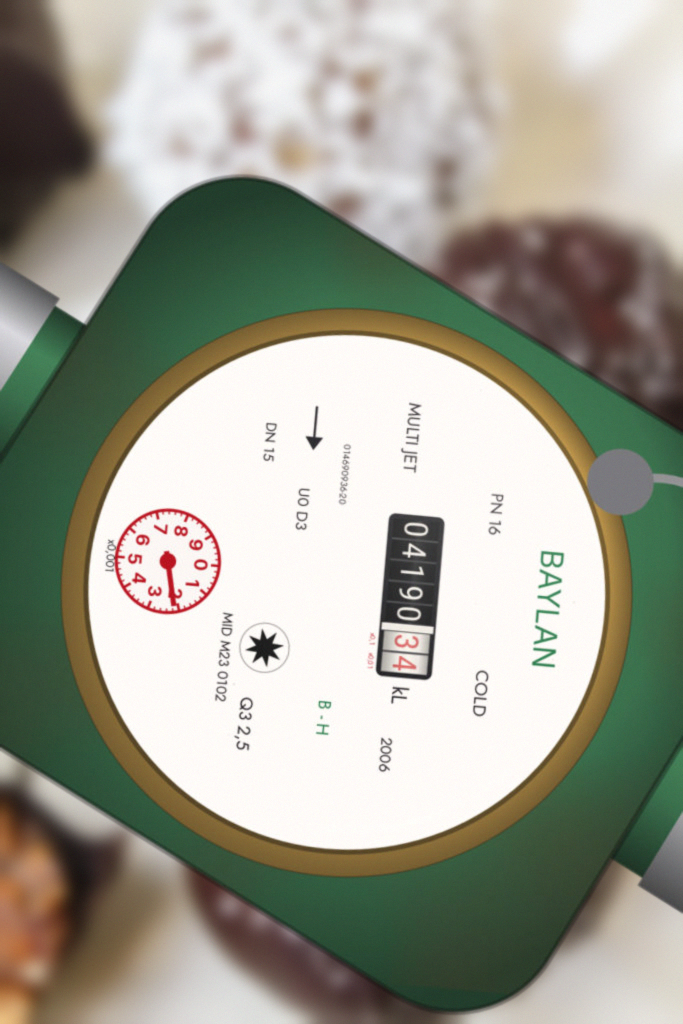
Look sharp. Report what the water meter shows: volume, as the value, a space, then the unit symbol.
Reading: 4190.342 kL
